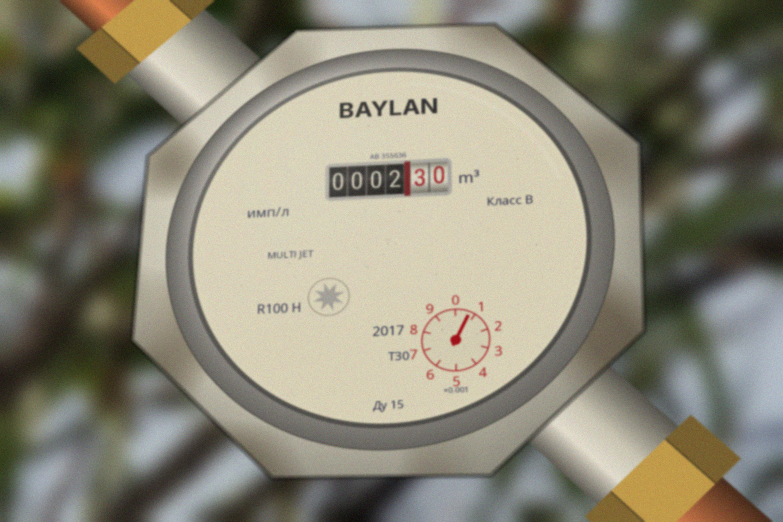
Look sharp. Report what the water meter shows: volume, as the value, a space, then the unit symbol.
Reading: 2.300 m³
